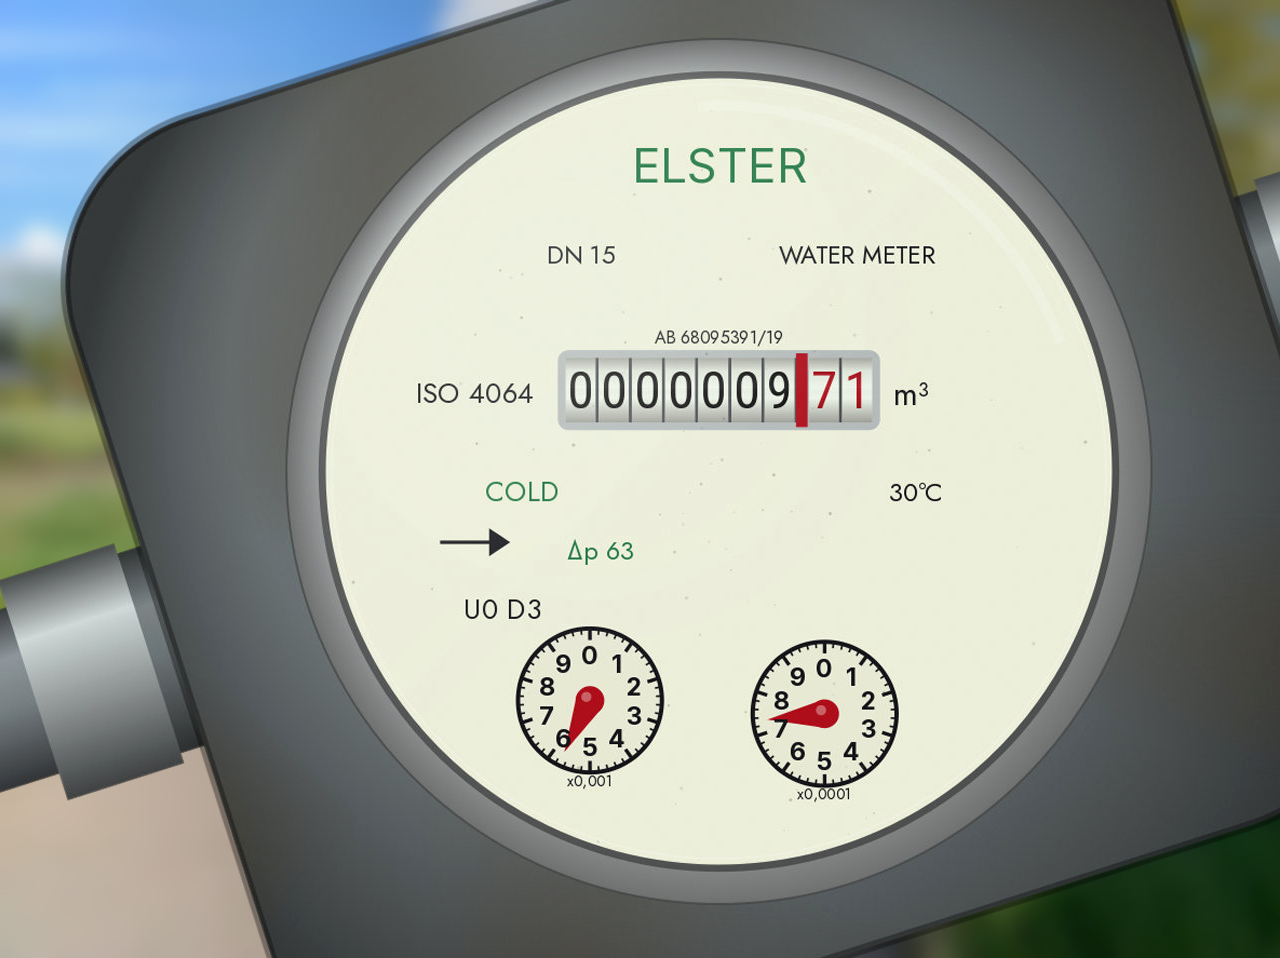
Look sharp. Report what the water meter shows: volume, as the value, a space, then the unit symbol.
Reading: 9.7157 m³
